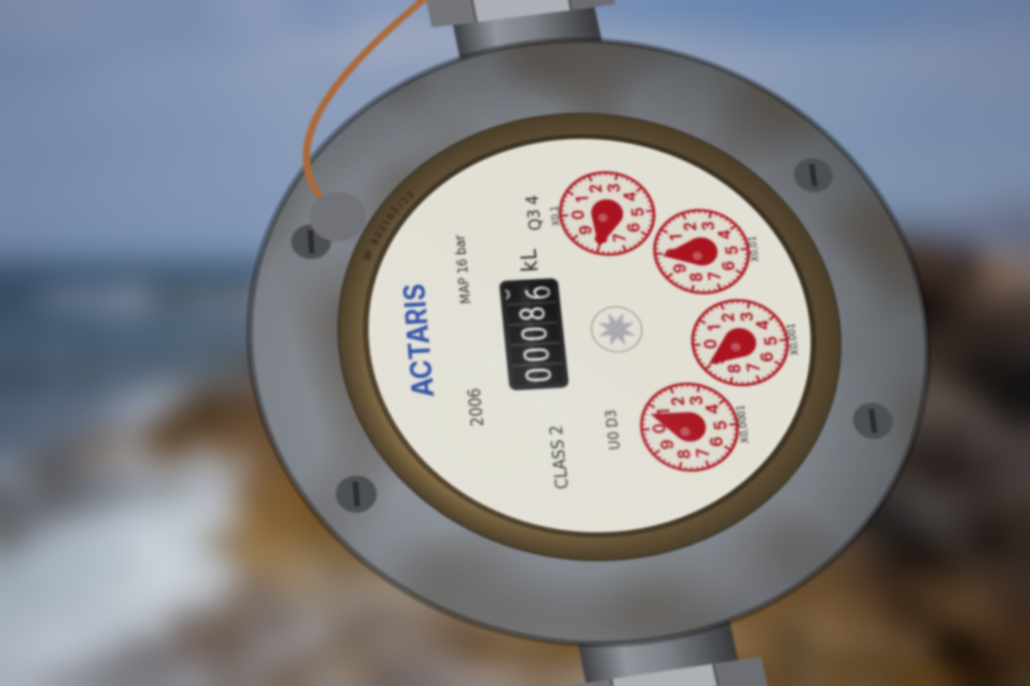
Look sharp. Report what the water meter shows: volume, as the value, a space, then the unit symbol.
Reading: 85.7990 kL
